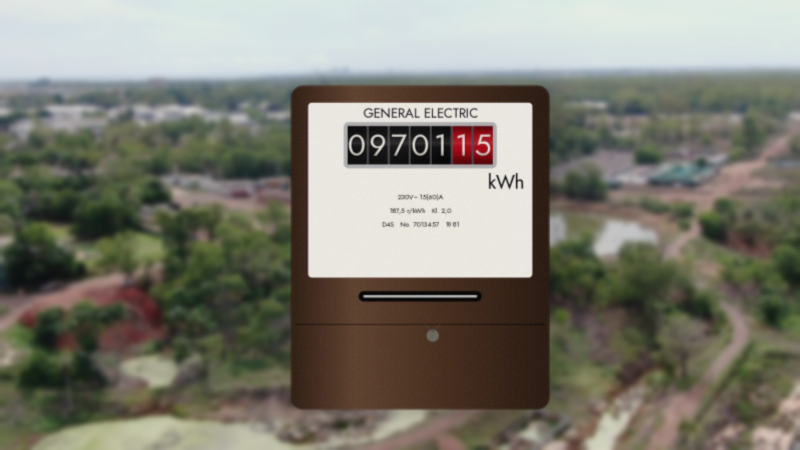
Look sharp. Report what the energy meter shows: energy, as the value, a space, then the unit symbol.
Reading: 9701.15 kWh
